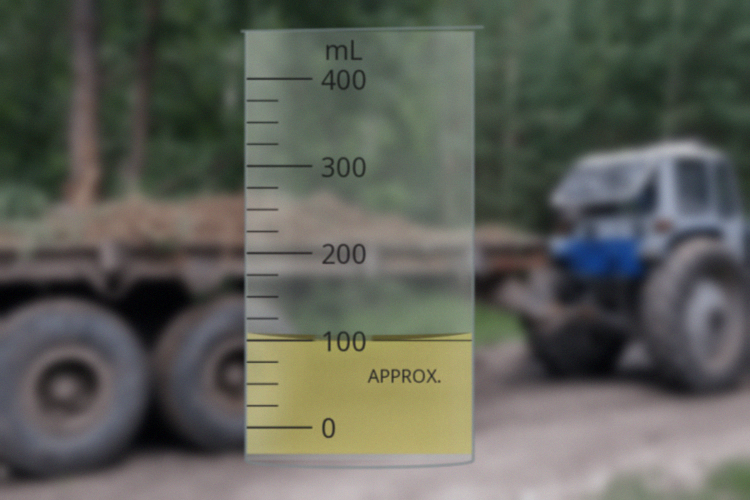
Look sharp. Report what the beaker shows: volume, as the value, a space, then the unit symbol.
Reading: 100 mL
